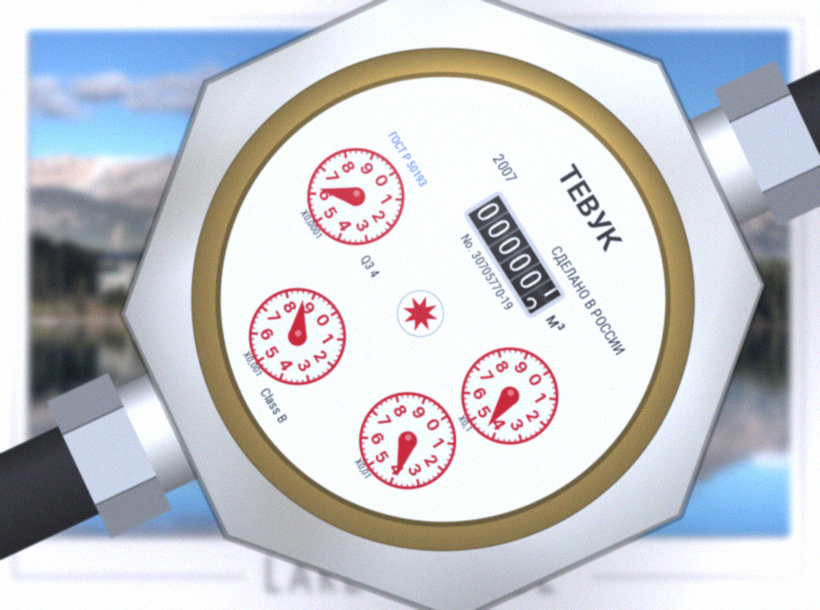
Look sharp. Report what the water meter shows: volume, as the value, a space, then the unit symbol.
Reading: 1.4386 m³
